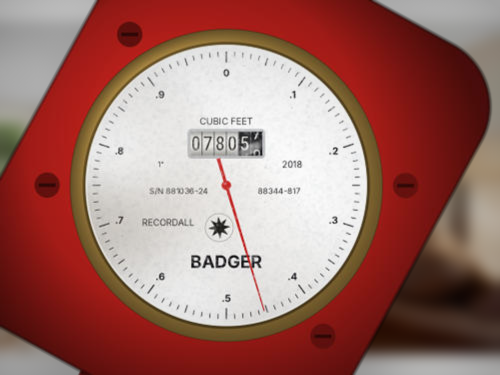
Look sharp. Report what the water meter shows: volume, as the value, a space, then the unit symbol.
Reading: 78057.45 ft³
